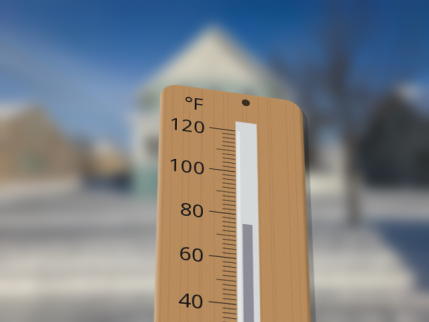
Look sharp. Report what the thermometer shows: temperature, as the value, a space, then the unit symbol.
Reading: 76 °F
